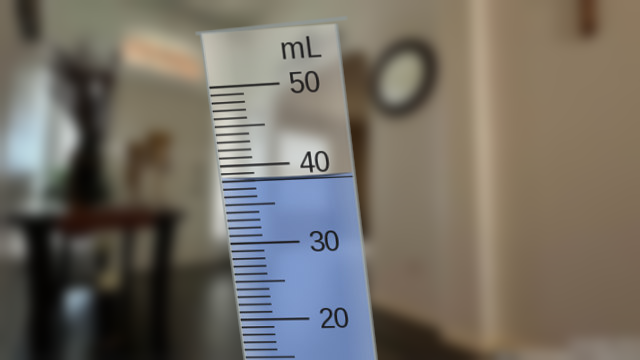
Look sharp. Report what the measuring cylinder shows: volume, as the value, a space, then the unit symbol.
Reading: 38 mL
